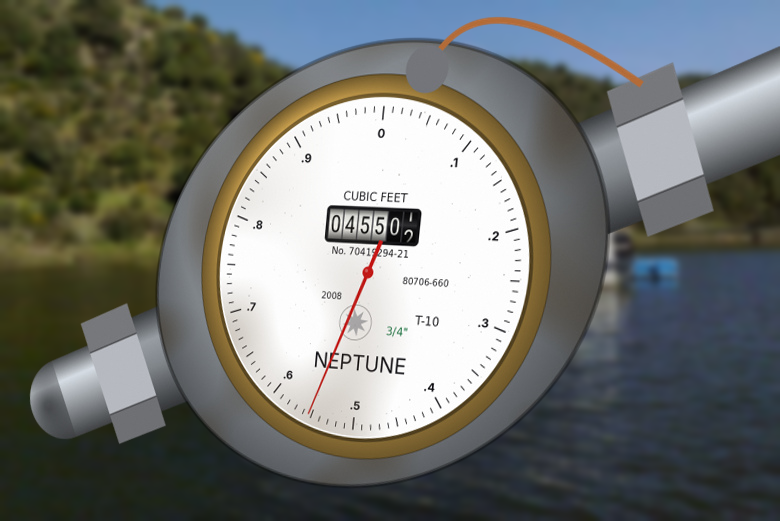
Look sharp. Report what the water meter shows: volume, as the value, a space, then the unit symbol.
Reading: 45501.55 ft³
